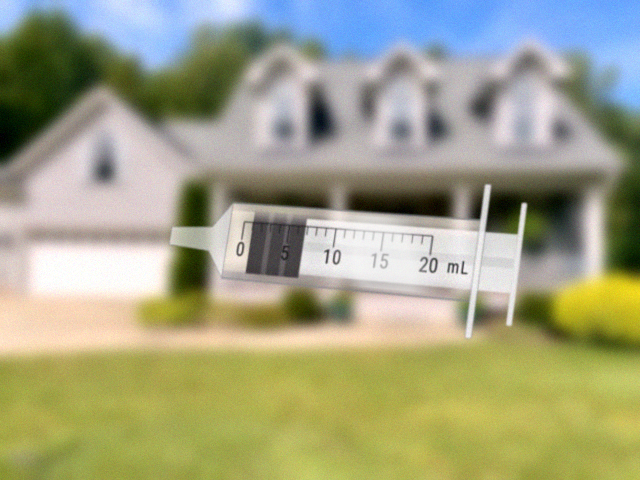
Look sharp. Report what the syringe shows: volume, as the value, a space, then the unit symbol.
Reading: 1 mL
